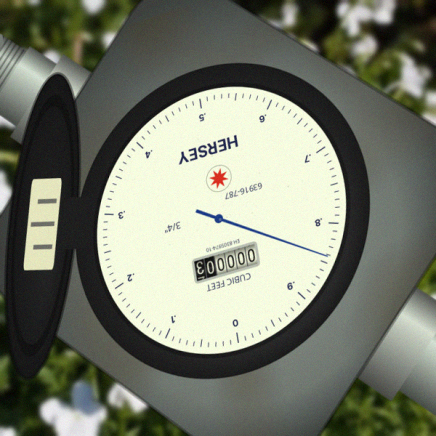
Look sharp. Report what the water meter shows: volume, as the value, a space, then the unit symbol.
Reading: 2.84 ft³
